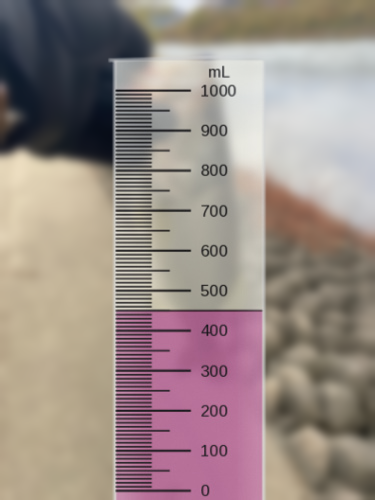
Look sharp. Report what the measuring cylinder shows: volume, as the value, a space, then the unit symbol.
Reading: 450 mL
